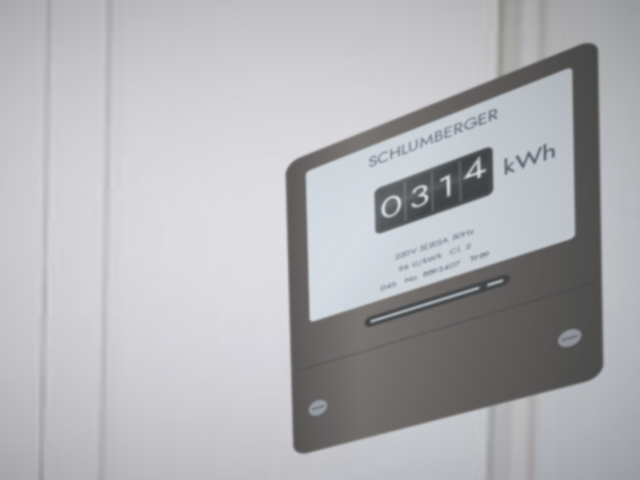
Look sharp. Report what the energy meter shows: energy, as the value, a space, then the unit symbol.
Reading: 314 kWh
